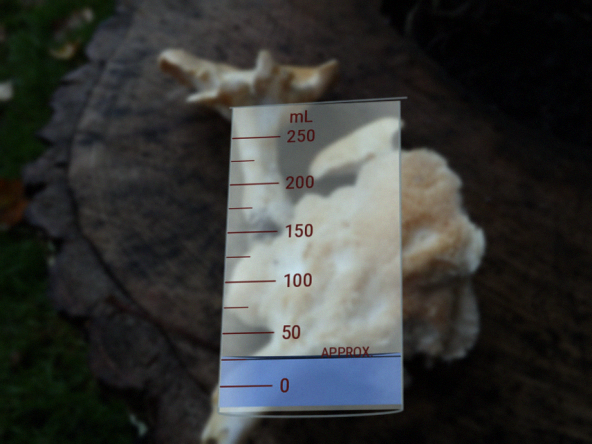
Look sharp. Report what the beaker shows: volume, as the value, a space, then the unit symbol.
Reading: 25 mL
